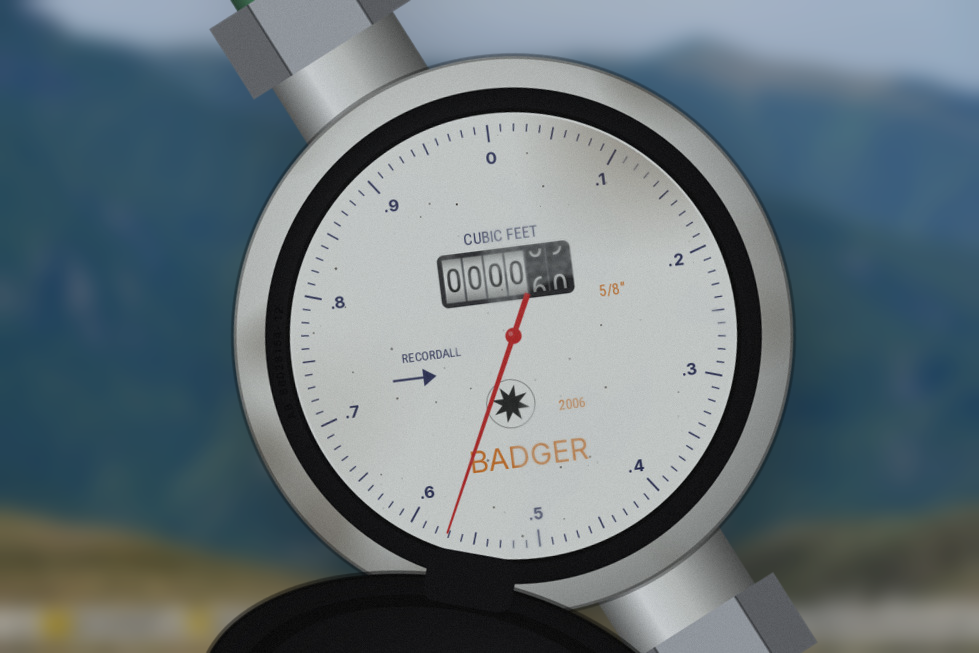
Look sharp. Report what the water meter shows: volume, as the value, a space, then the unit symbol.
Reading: 59.57 ft³
